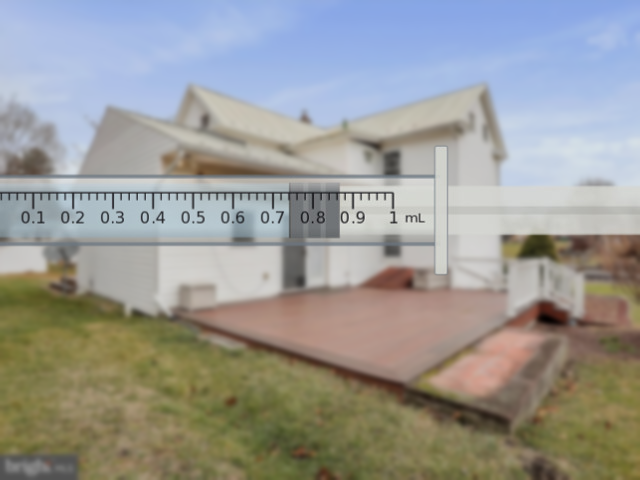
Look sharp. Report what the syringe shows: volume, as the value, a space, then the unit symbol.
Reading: 0.74 mL
